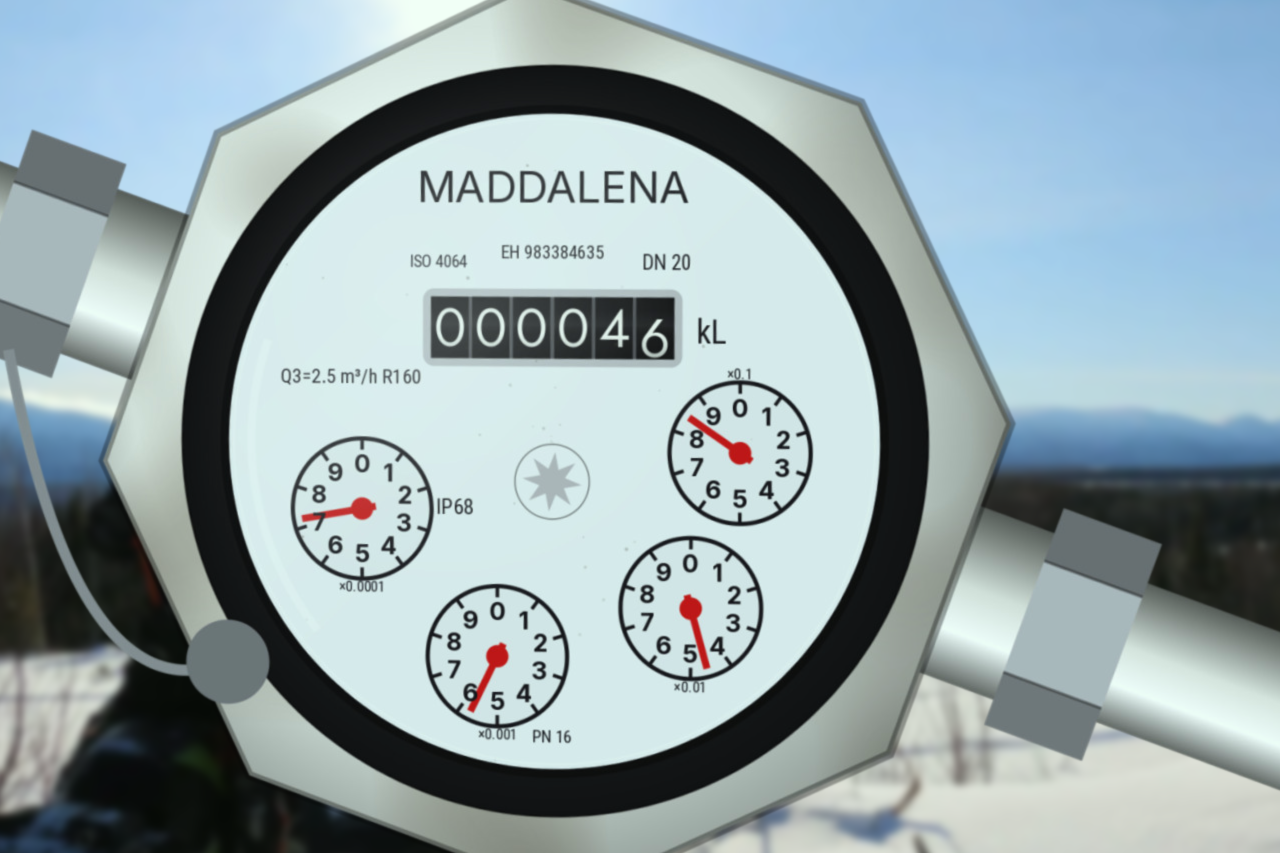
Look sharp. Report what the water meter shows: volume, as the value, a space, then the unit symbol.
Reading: 45.8457 kL
